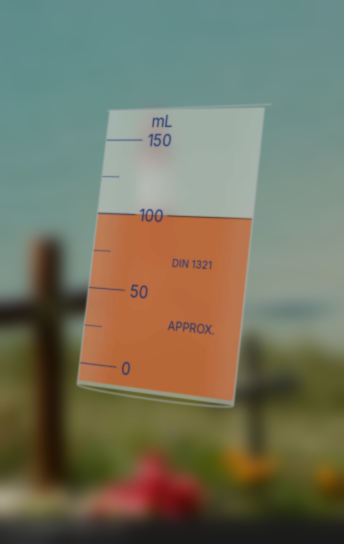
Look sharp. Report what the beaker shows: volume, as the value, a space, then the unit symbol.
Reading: 100 mL
